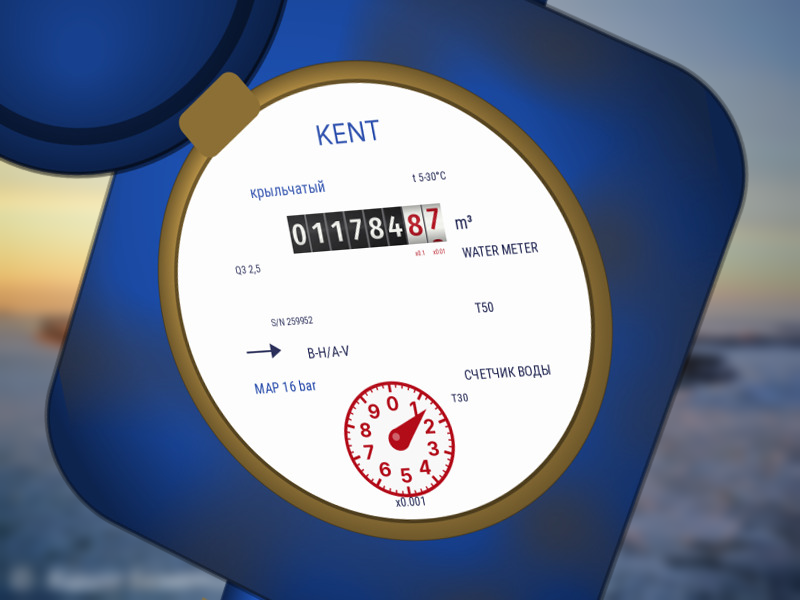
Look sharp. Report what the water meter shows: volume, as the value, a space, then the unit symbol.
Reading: 11784.871 m³
